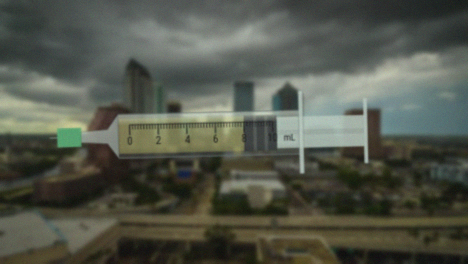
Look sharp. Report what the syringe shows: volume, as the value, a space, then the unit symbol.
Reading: 8 mL
